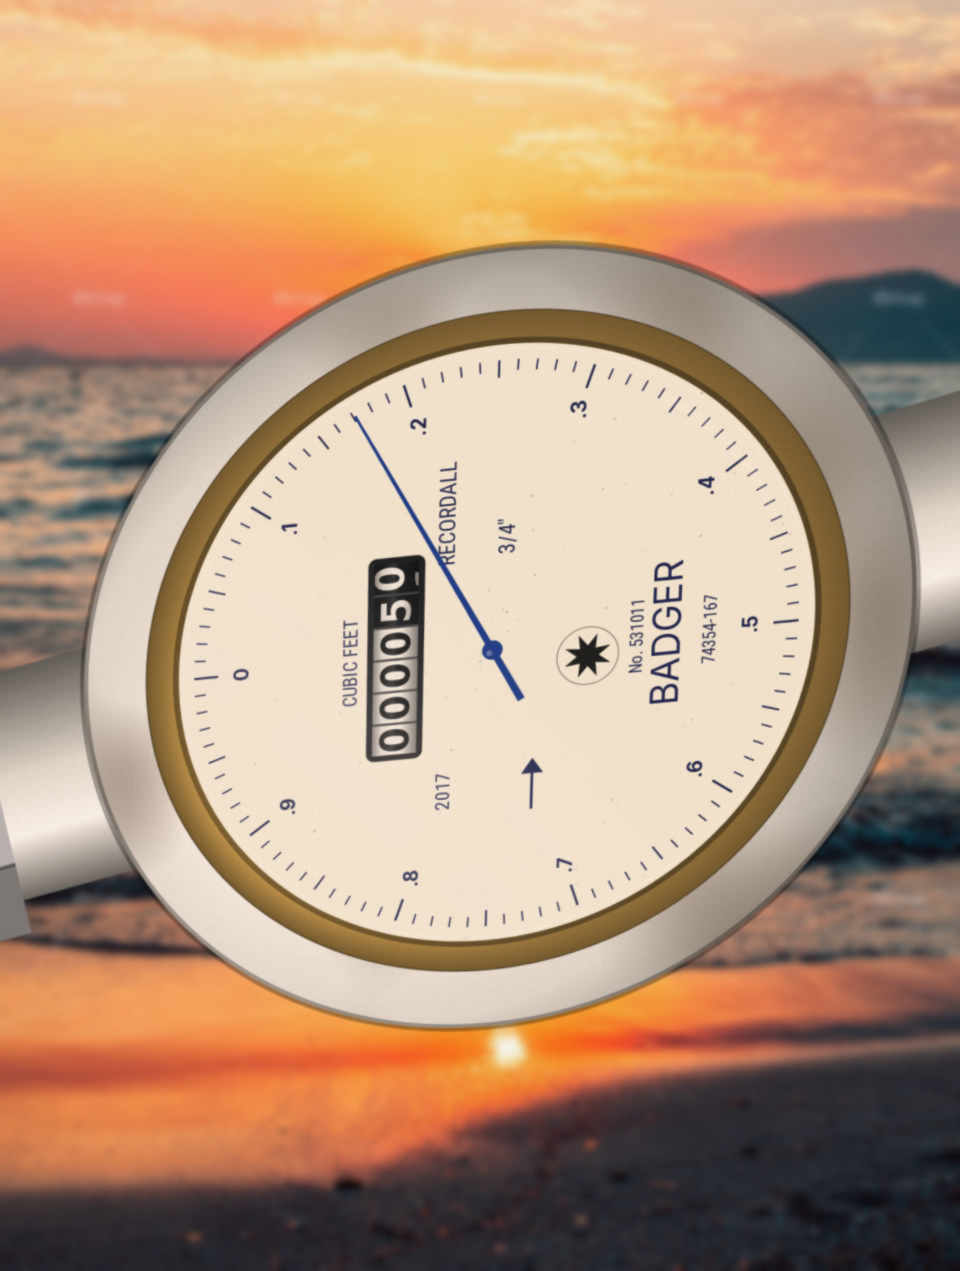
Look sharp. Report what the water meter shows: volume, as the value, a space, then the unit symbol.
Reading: 50.17 ft³
